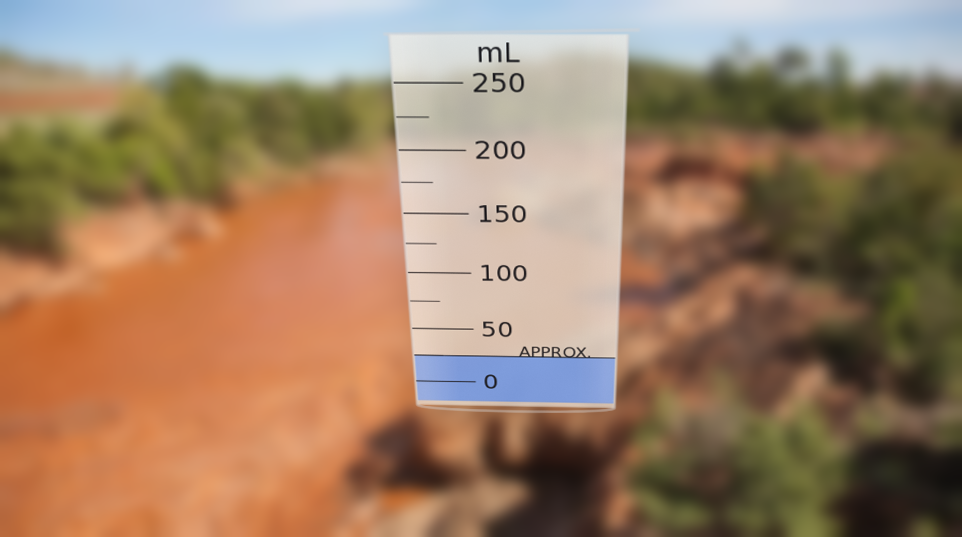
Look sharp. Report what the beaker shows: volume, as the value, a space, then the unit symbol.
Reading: 25 mL
